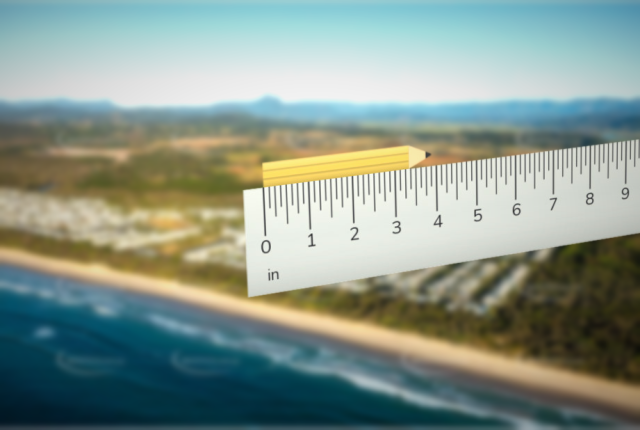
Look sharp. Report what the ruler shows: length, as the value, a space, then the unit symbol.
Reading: 3.875 in
